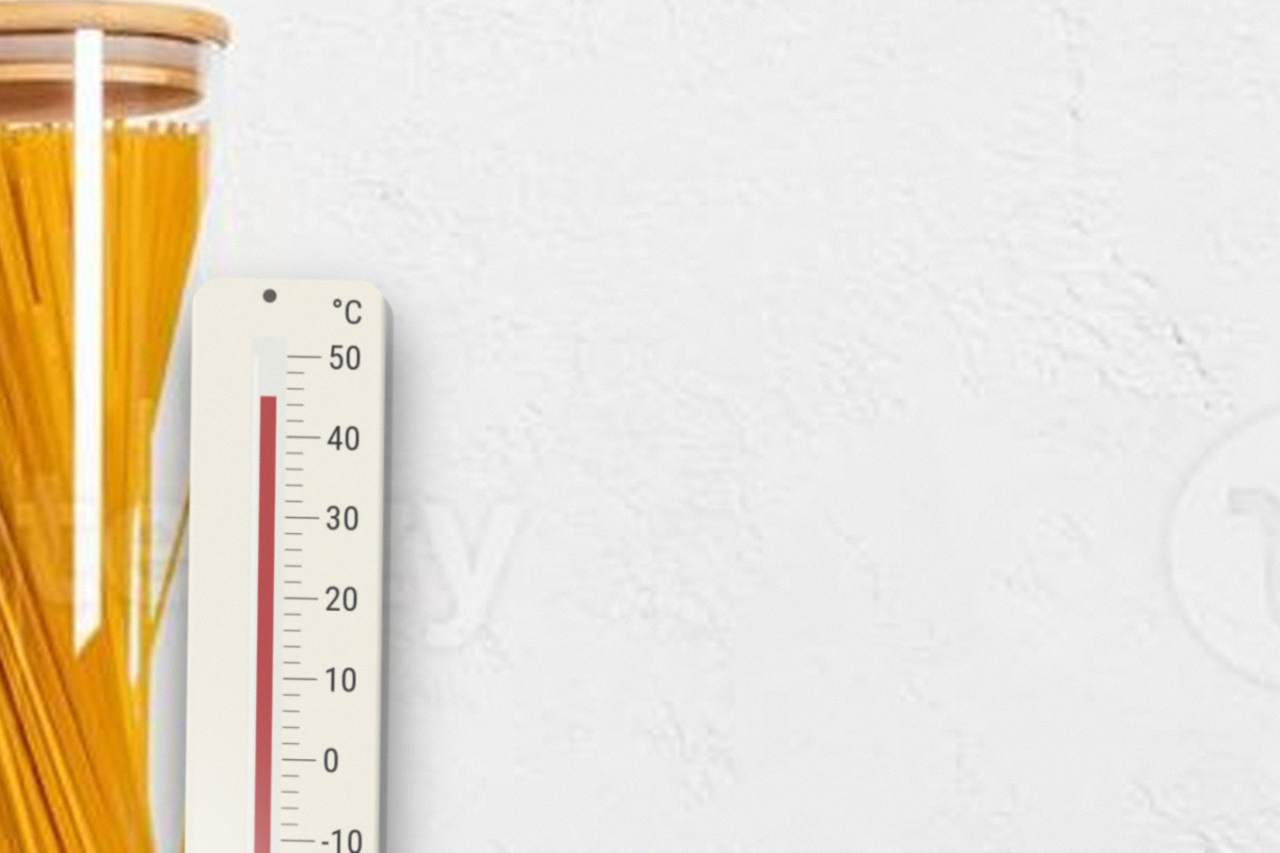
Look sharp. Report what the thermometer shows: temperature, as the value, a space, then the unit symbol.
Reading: 45 °C
